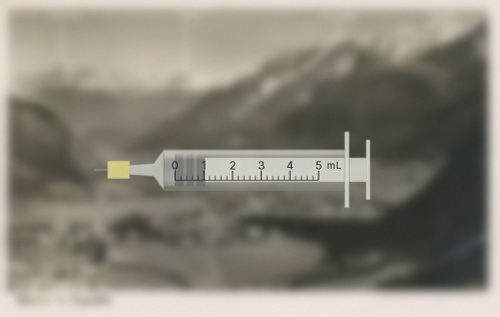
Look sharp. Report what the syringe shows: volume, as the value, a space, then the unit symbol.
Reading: 0 mL
